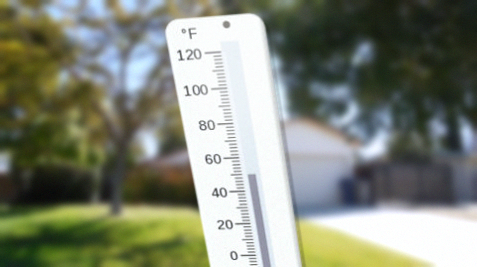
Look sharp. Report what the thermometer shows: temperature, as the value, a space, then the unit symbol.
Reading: 50 °F
